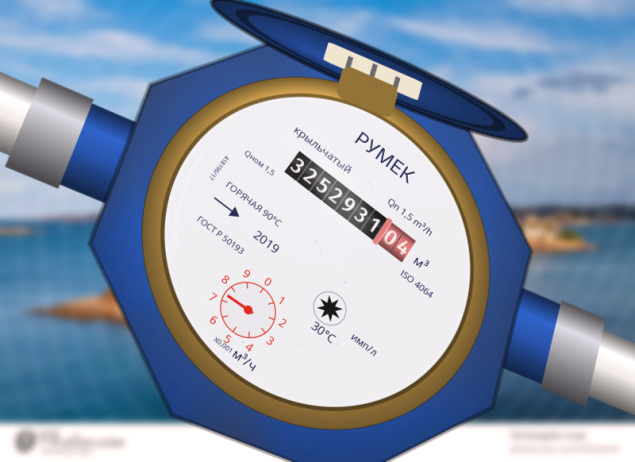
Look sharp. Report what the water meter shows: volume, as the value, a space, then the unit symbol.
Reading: 3252931.047 m³
